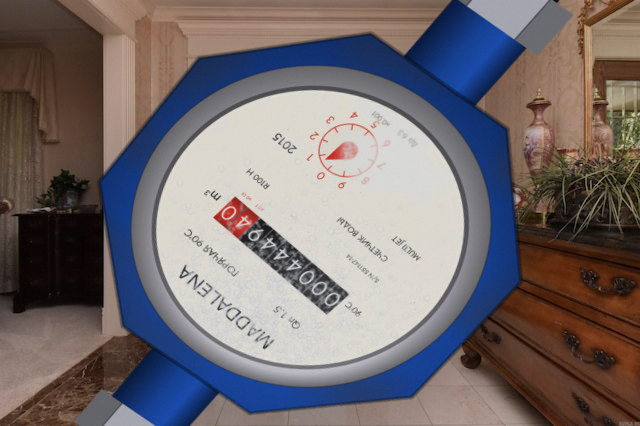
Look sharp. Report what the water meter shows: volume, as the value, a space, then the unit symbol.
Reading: 4449.400 m³
